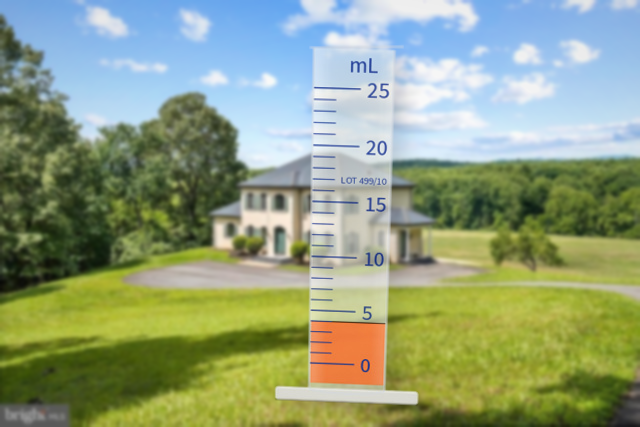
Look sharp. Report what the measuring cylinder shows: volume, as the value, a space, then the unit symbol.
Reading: 4 mL
